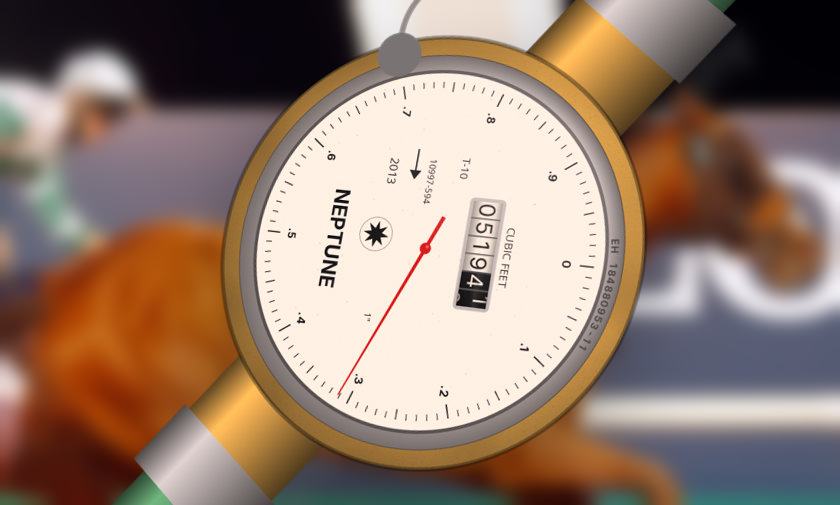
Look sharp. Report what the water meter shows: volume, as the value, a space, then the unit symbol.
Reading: 51941.31 ft³
